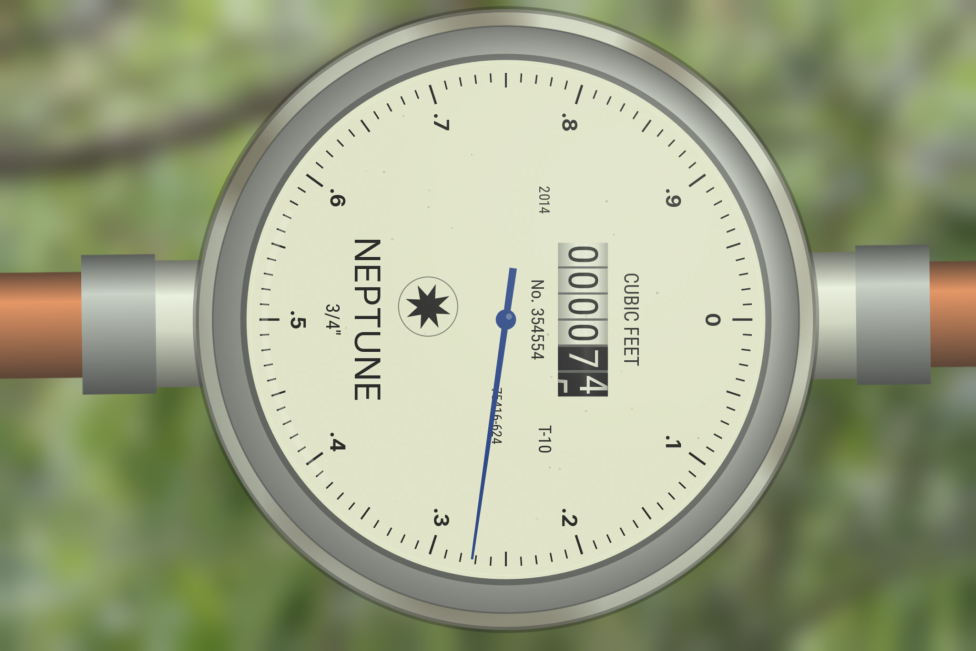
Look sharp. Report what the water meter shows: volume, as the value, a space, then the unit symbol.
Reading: 74.27 ft³
